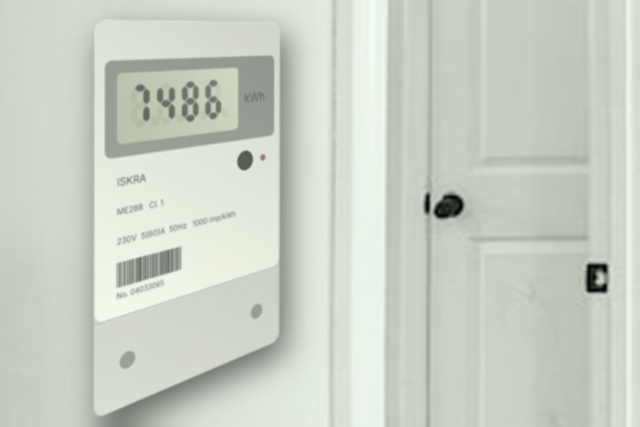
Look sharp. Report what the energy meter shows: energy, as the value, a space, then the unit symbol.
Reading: 7486 kWh
